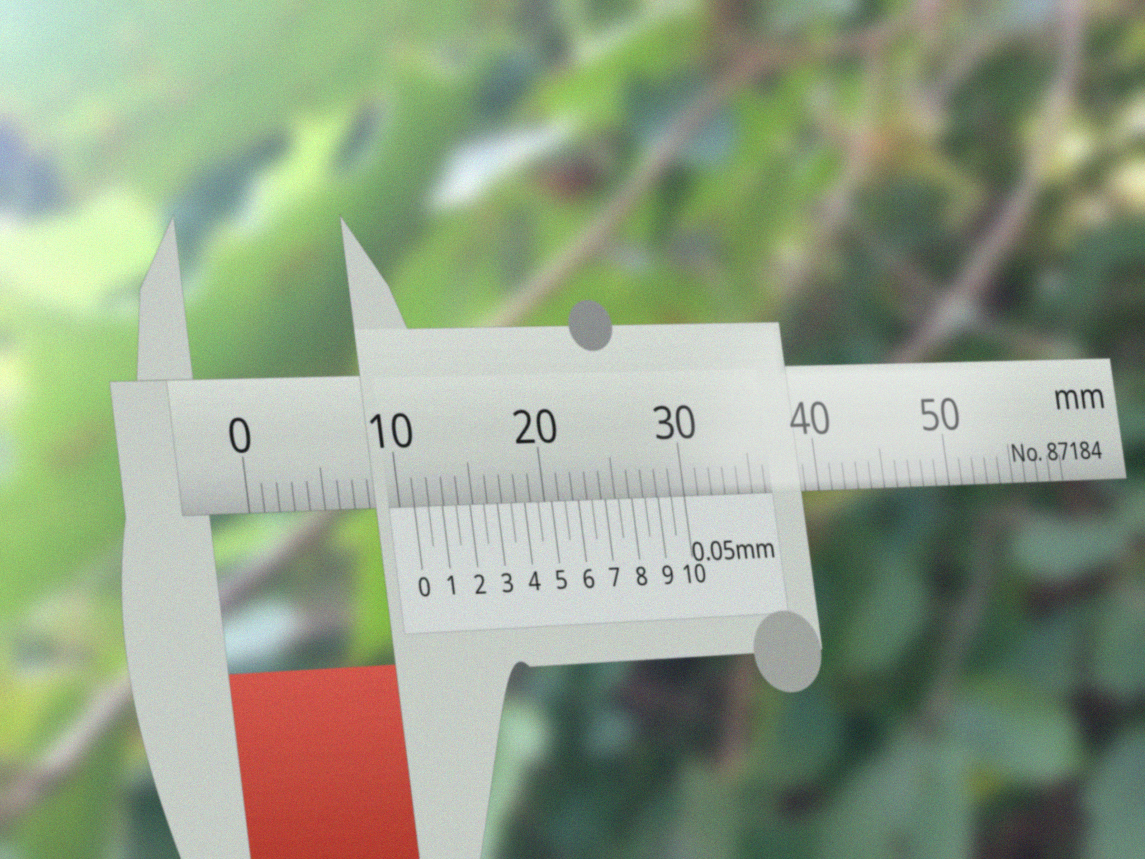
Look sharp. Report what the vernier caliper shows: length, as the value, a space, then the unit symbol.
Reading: 11.0 mm
